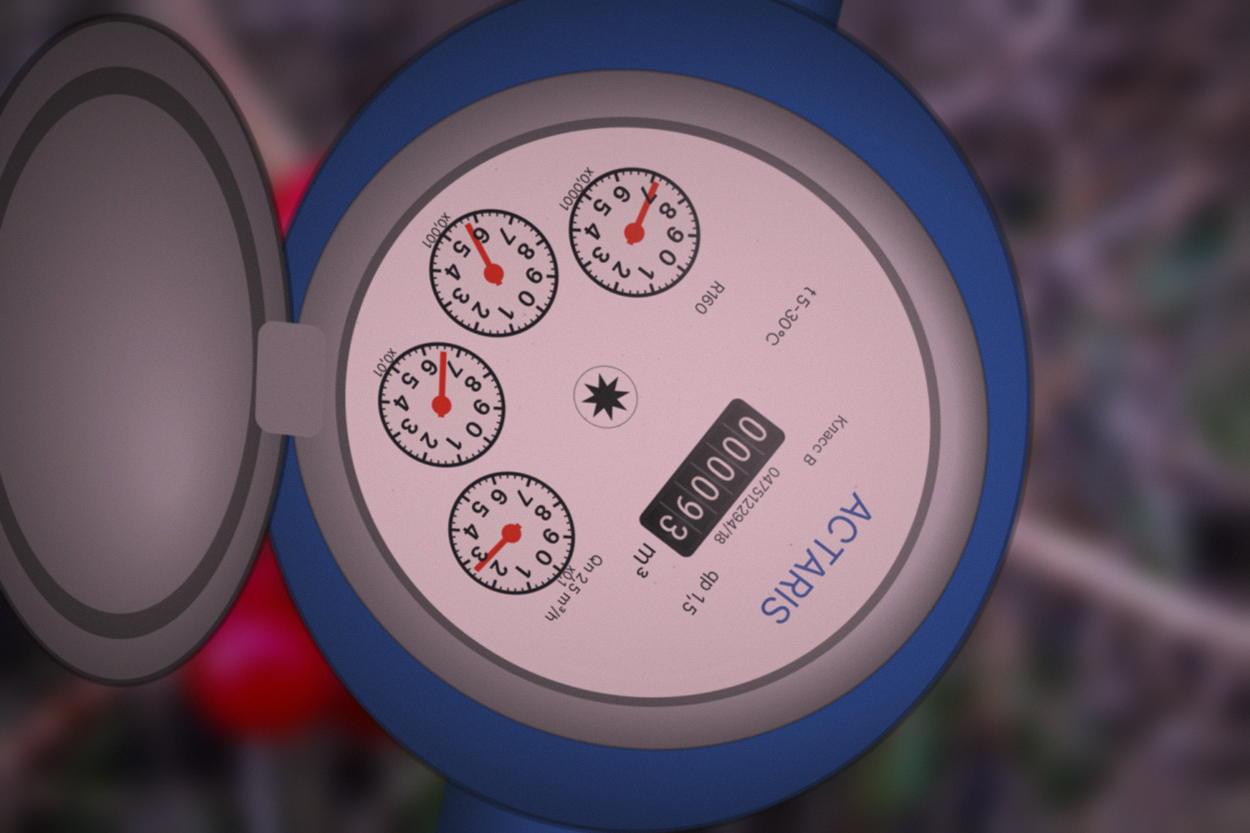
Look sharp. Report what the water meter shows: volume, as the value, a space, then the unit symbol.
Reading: 93.2657 m³
